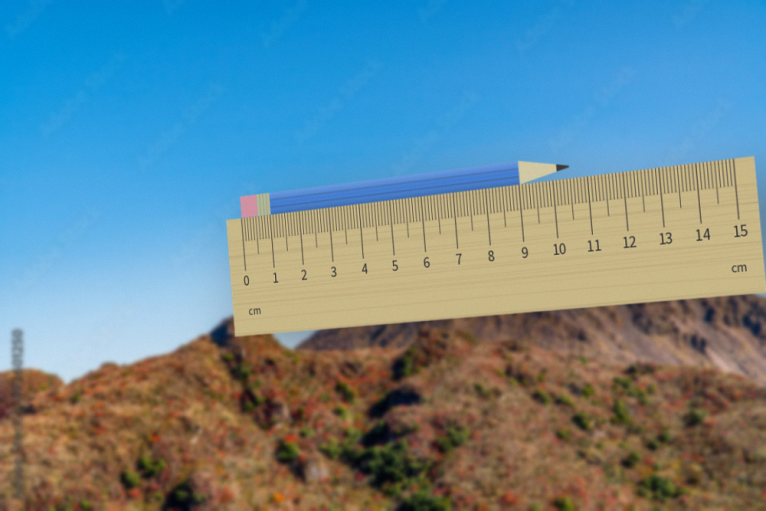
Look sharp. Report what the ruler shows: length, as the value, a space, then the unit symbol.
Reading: 10.5 cm
